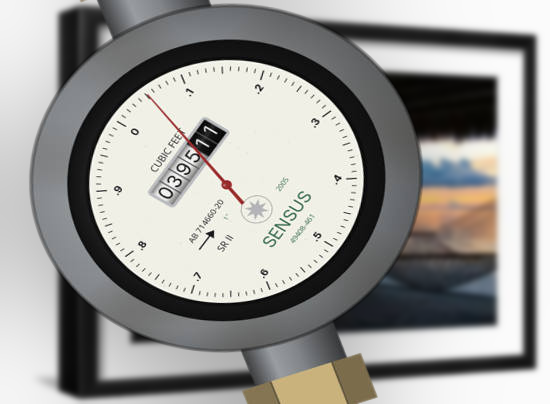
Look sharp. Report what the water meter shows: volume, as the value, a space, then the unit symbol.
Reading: 39511.05 ft³
